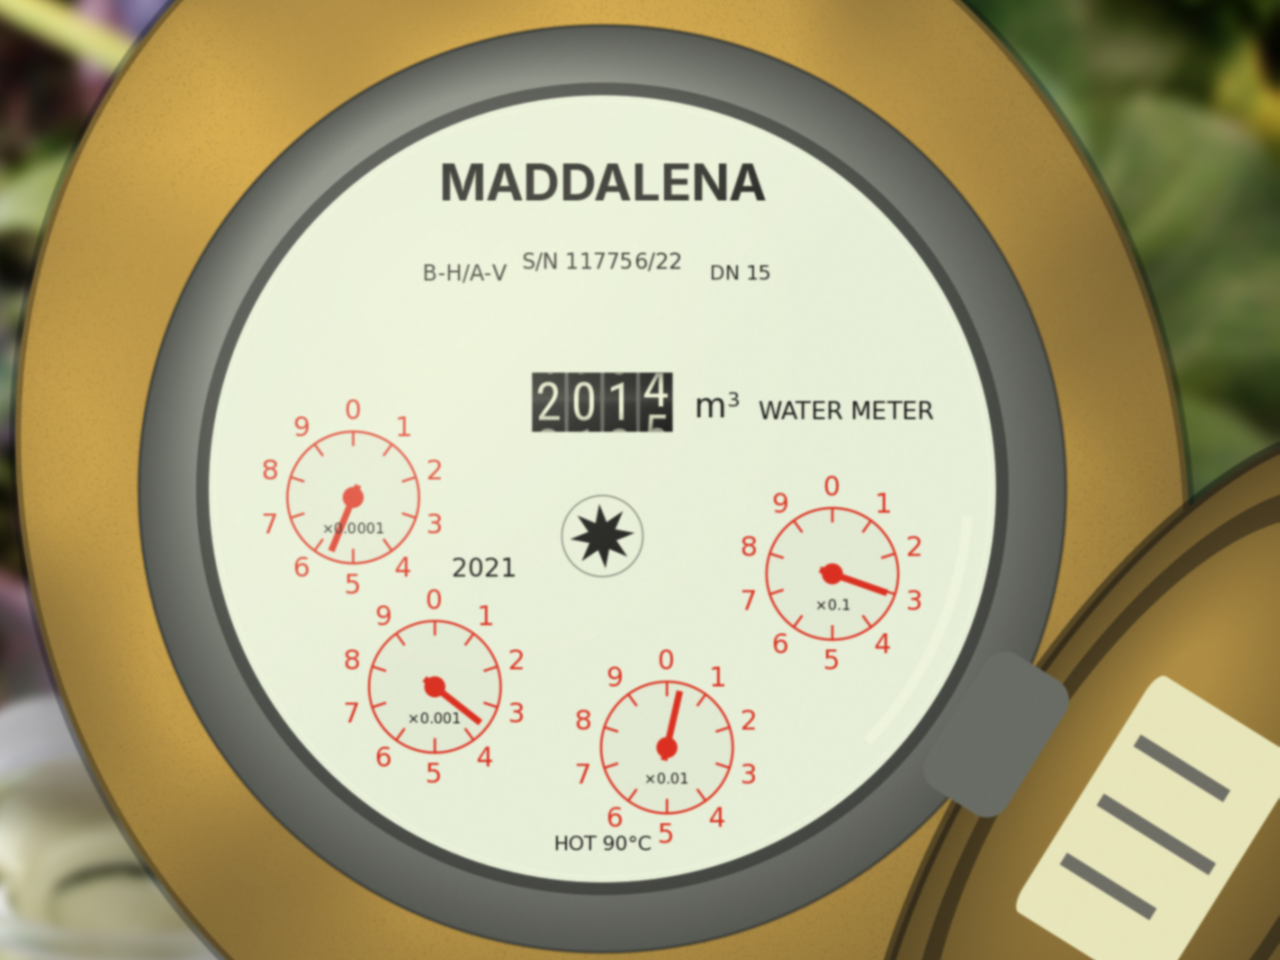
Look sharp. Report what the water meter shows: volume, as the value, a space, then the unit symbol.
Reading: 2014.3035 m³
